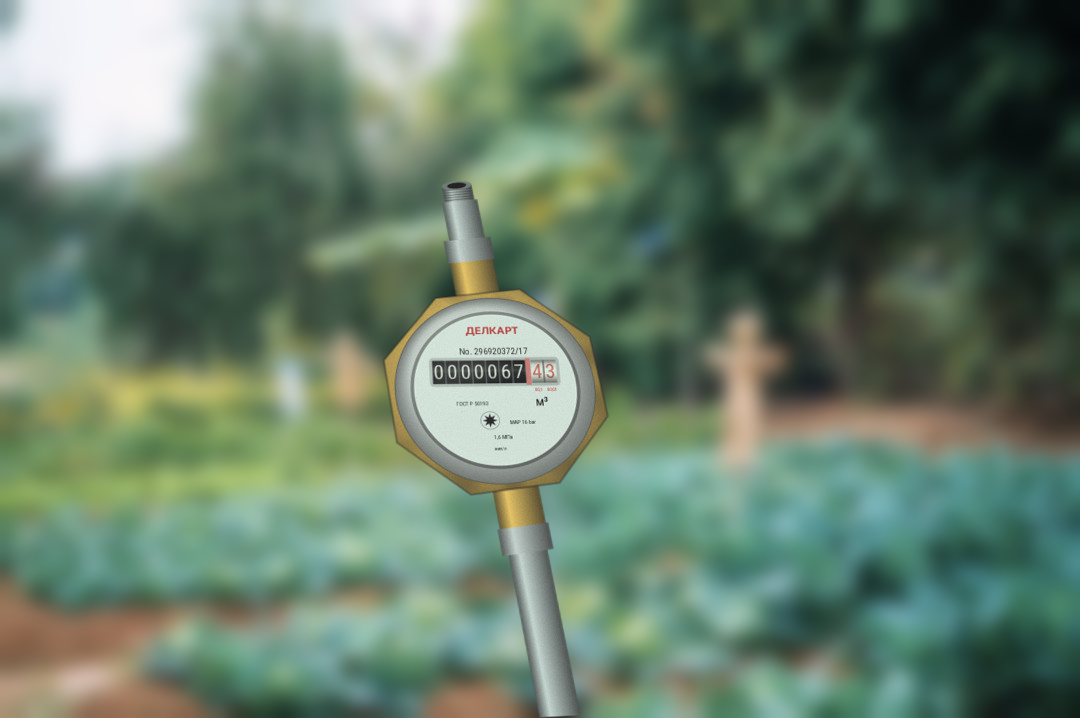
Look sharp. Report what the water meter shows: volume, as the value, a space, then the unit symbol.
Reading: 67.43 m³
